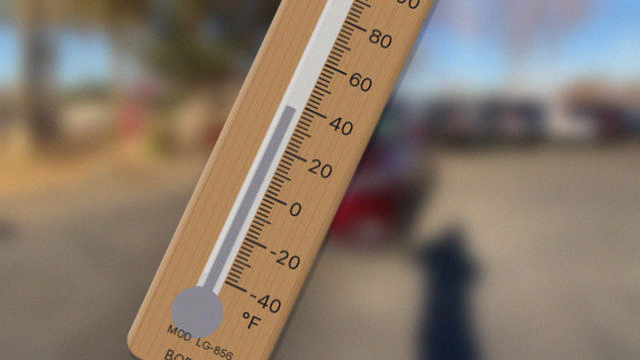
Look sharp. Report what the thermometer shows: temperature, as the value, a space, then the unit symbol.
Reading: 38 °F
